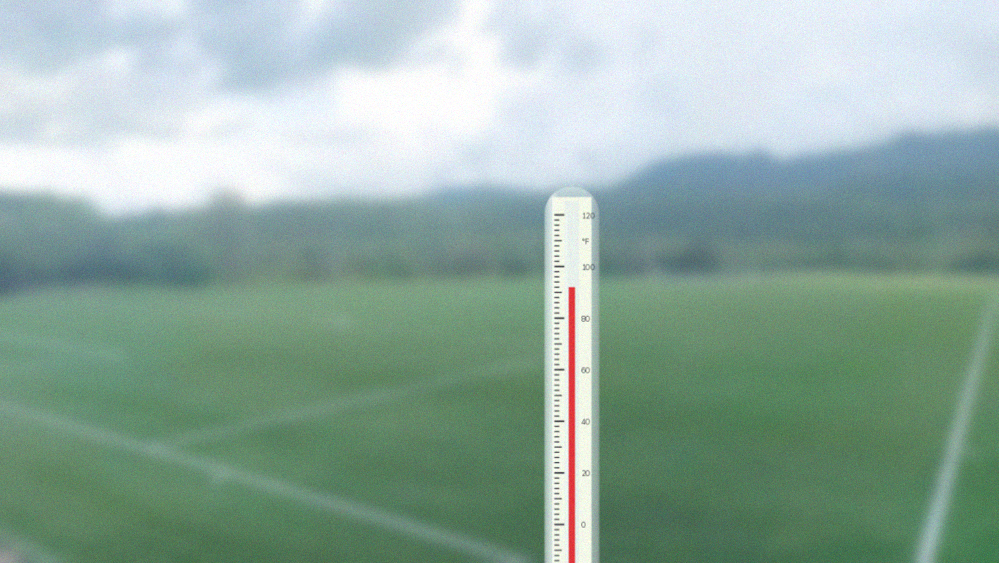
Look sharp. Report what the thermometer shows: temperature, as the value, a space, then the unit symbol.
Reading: 92 °F
